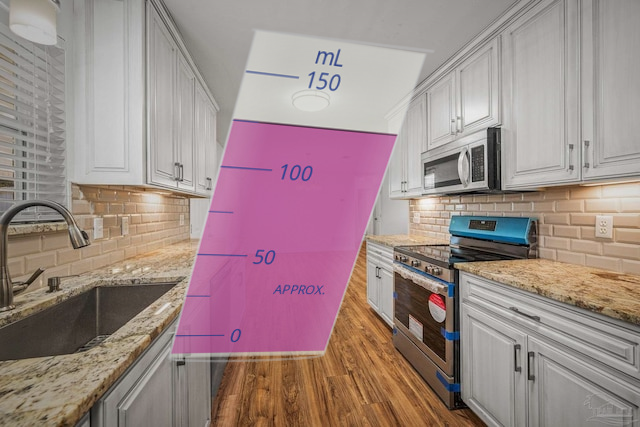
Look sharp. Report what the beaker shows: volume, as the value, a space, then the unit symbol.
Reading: 125 mL
